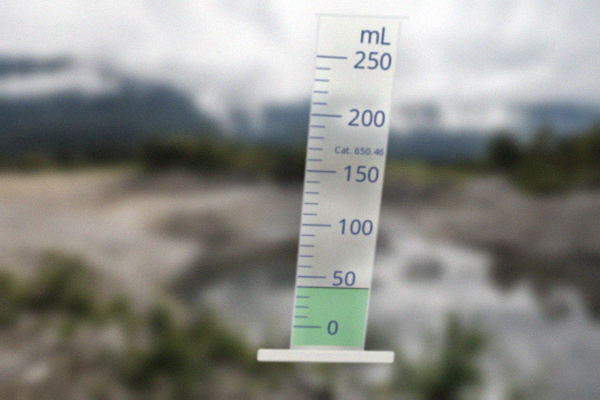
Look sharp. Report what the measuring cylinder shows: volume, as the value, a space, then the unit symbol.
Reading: 40 mL
